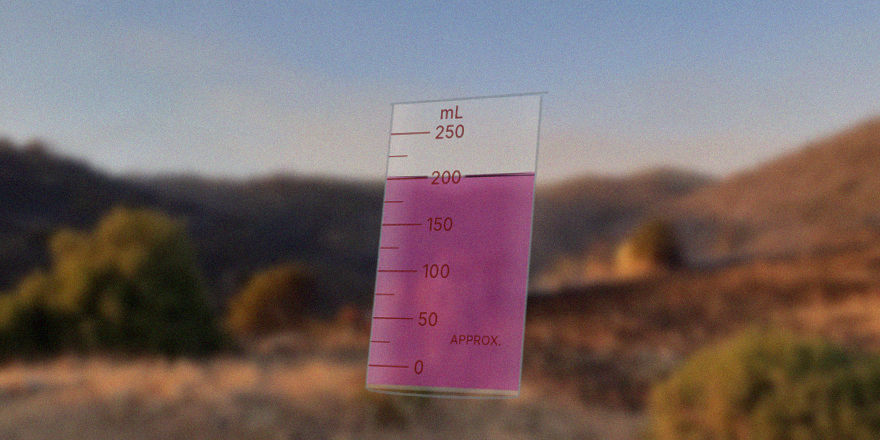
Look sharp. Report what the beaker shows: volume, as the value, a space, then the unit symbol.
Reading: 200 mL
